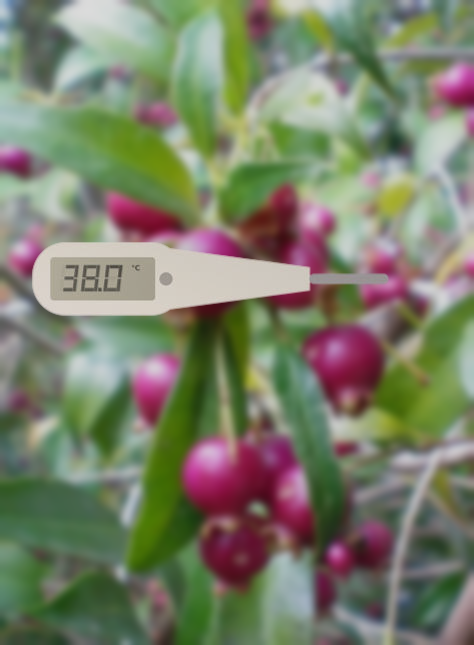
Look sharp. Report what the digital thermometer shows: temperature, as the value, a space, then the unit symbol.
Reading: 38.0 °C
